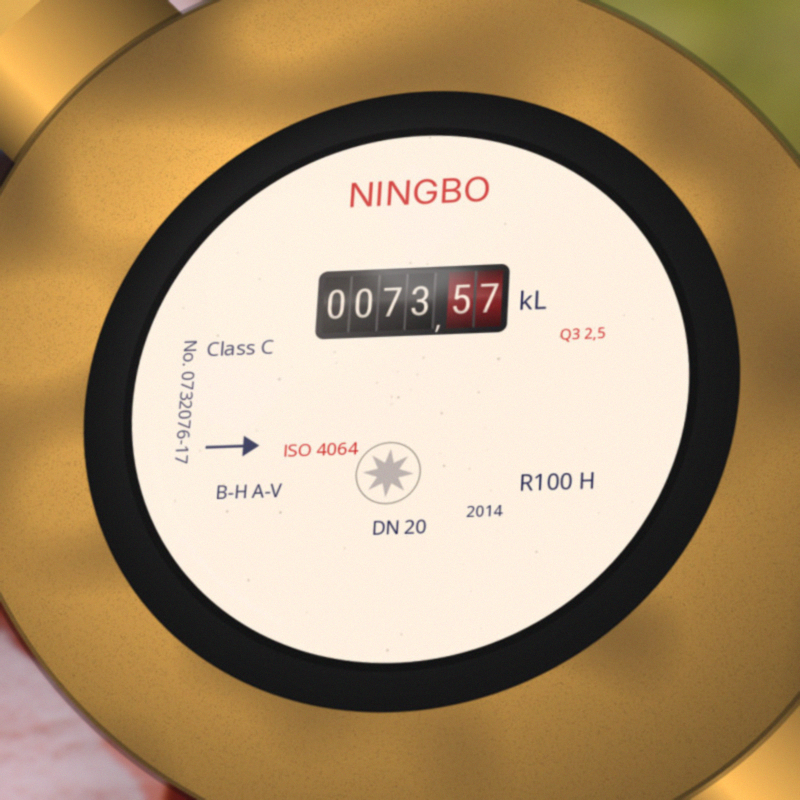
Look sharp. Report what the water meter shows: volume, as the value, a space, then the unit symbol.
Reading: 73.57 kL
